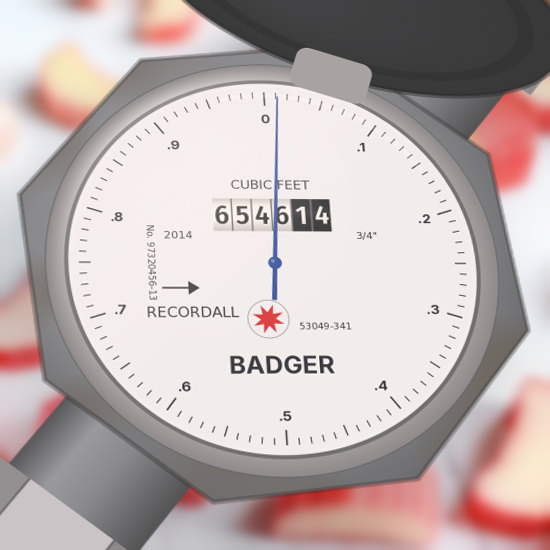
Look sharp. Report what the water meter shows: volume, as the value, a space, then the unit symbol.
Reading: 654614.01 ft³
